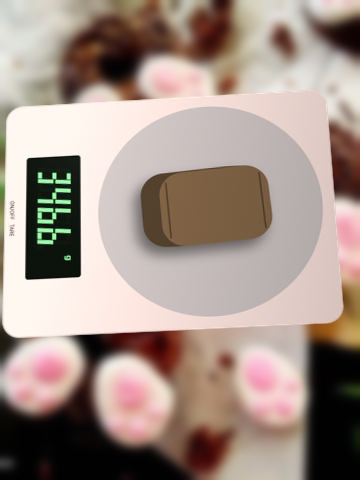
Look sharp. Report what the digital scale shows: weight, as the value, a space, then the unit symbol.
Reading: 3466 g
